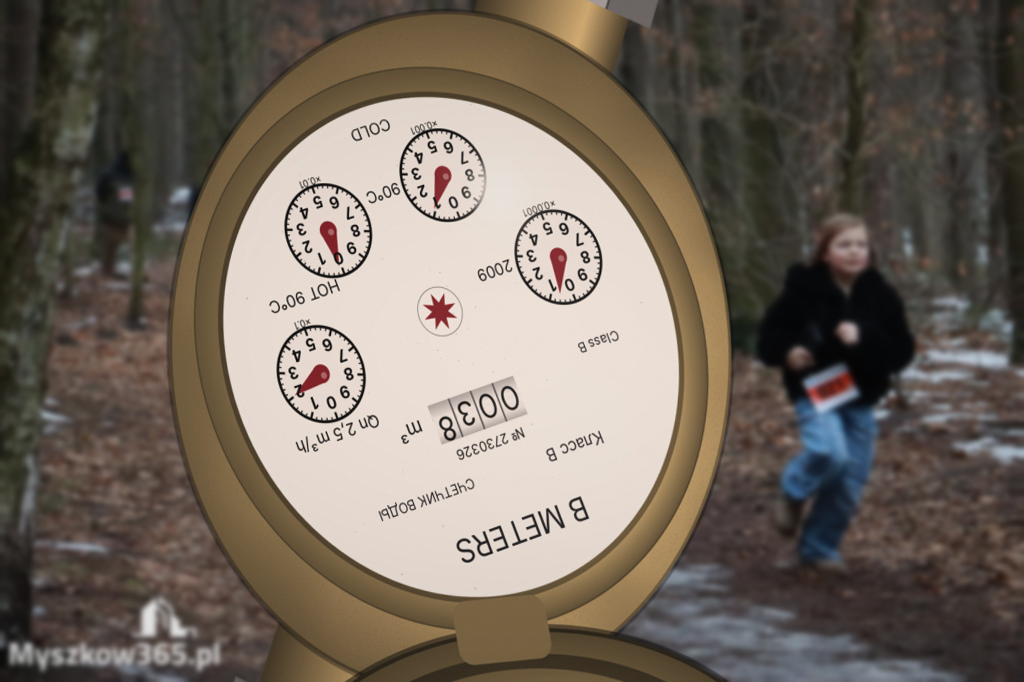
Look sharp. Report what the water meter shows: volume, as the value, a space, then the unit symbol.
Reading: 38.2010 m³
